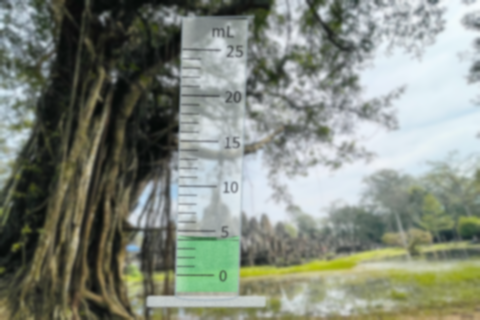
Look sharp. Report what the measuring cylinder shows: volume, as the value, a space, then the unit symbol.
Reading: 4 mL
